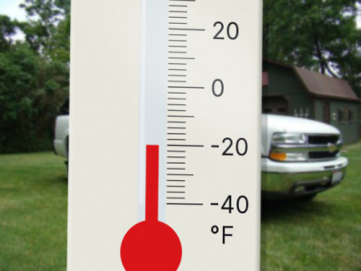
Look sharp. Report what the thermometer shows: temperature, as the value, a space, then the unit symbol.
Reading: -20 °F
